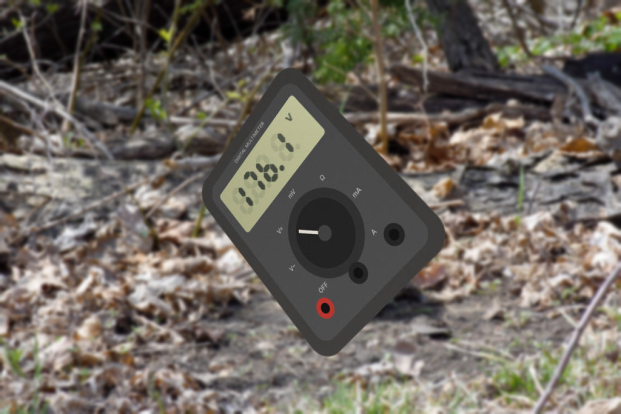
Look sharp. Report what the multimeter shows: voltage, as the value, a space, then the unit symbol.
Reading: 176.1 V
